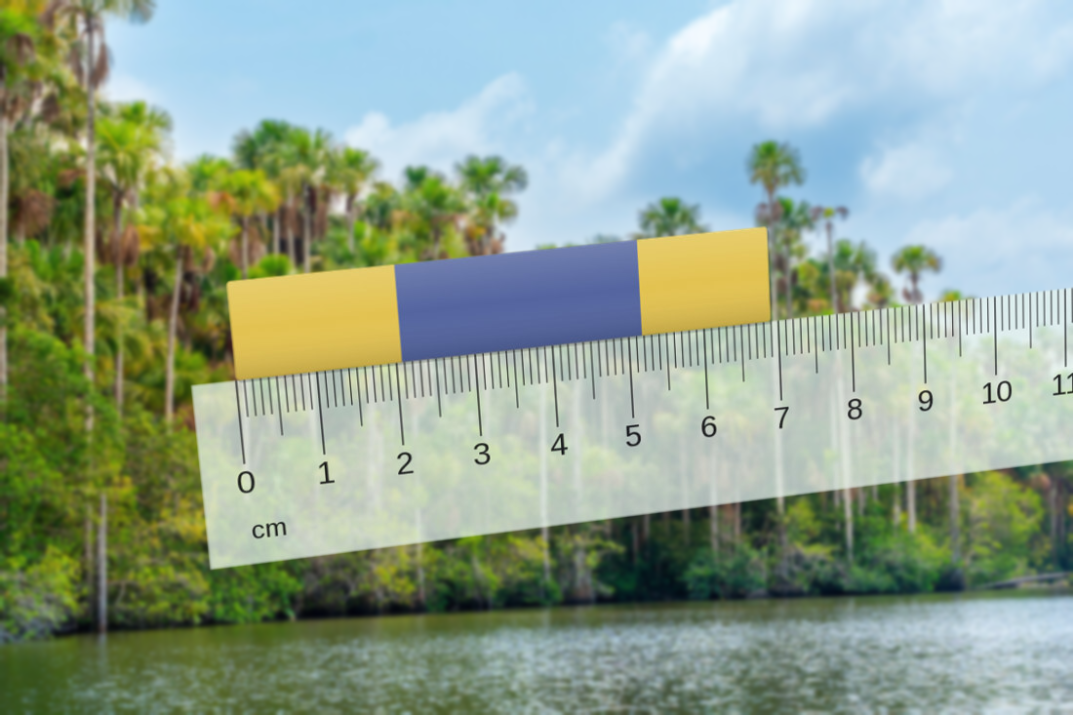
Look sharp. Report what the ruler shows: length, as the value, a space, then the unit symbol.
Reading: 6.9 cm
